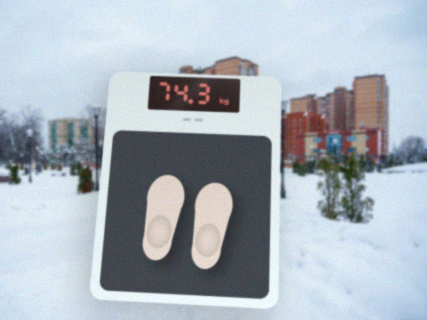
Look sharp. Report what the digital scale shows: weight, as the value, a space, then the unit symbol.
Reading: 74.3 kg
